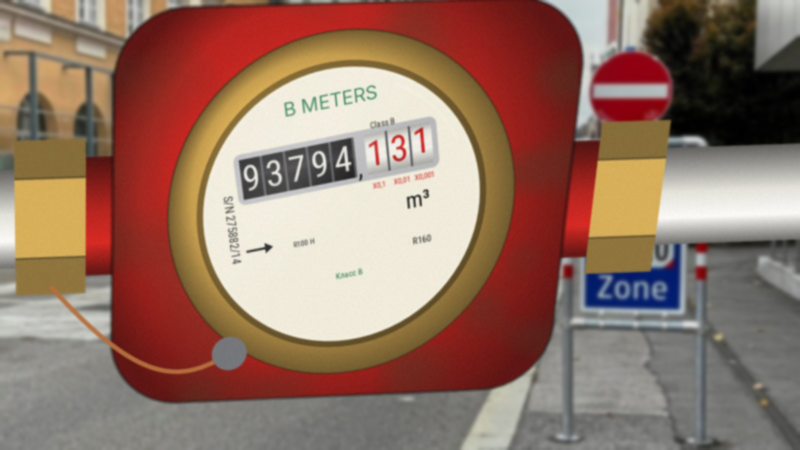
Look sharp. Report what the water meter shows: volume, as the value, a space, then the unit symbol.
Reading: 93794.131 m³
